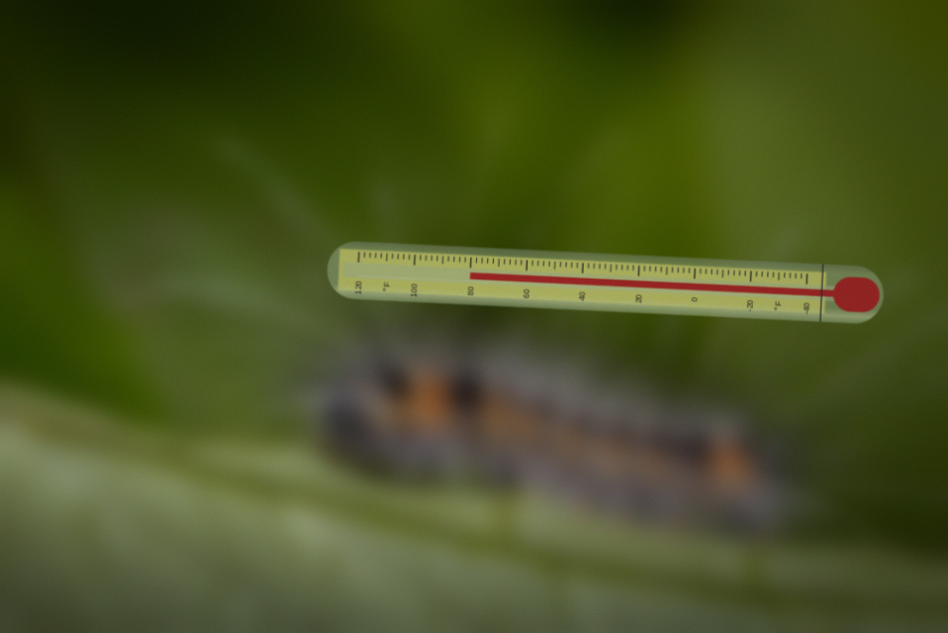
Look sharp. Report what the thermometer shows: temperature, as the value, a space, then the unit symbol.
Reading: 80 °F
